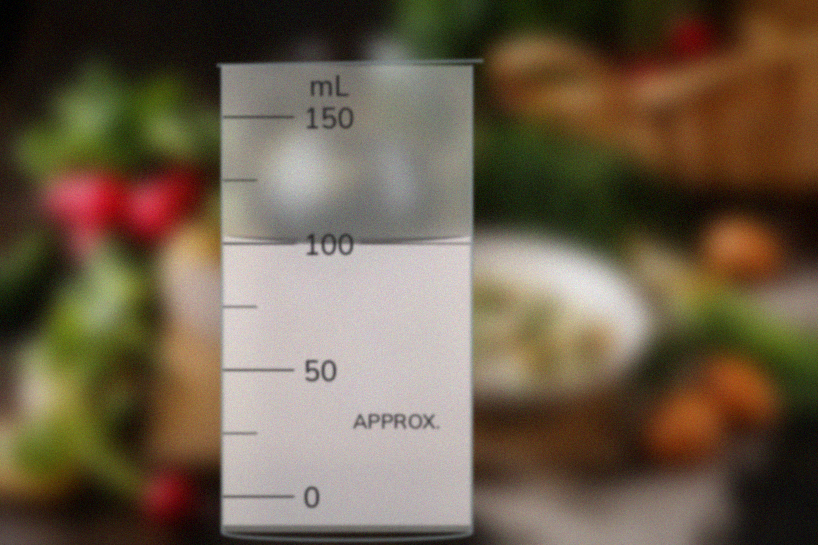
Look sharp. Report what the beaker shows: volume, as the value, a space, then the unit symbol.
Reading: 100 mL
